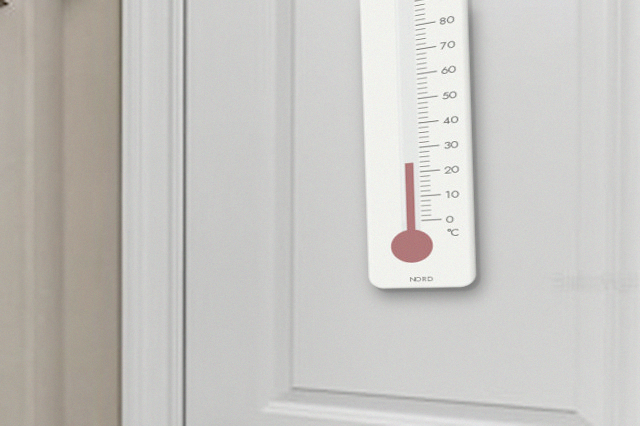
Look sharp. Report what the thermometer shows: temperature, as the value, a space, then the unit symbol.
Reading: 24 °C
